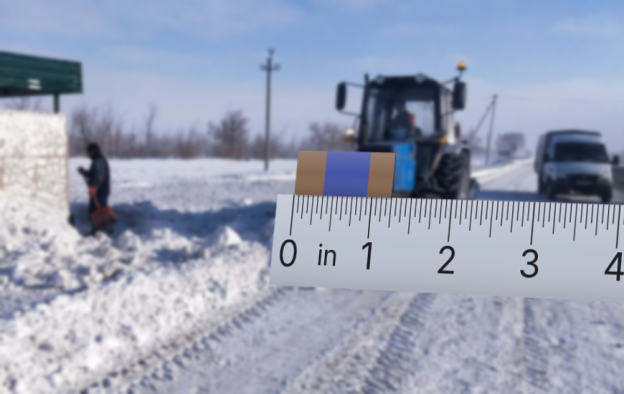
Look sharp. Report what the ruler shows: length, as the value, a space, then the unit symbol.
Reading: 1.25 in
